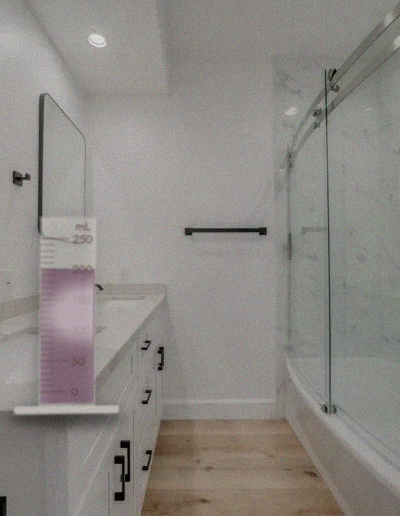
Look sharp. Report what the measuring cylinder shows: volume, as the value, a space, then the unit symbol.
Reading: 200 mL
